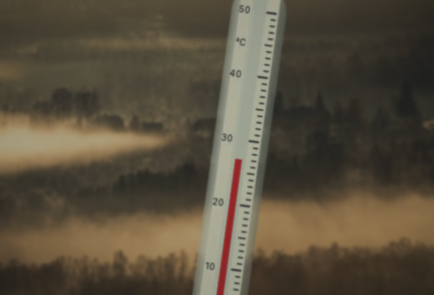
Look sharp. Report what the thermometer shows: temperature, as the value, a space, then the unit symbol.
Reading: 27 °C
